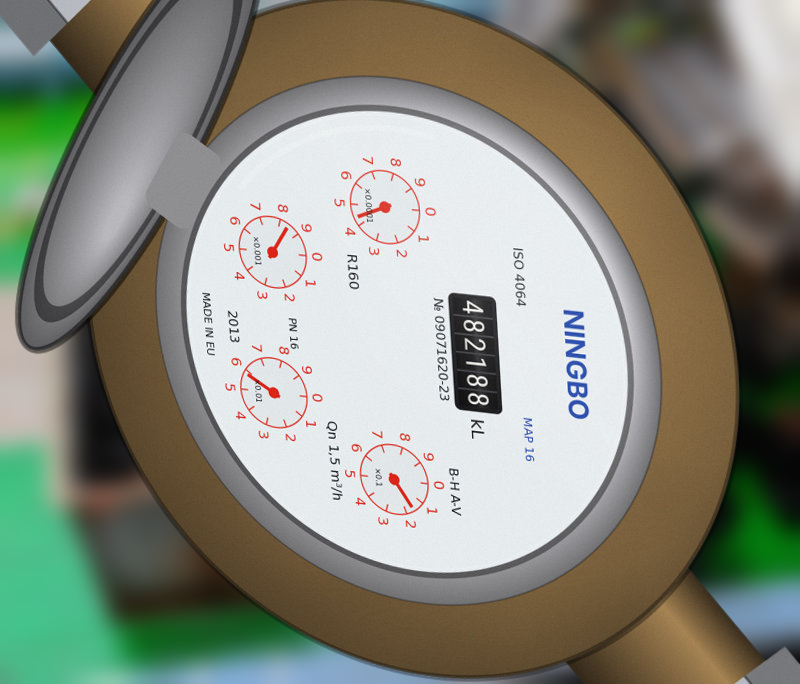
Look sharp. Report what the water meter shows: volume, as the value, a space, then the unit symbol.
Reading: 482188.1584 kL
